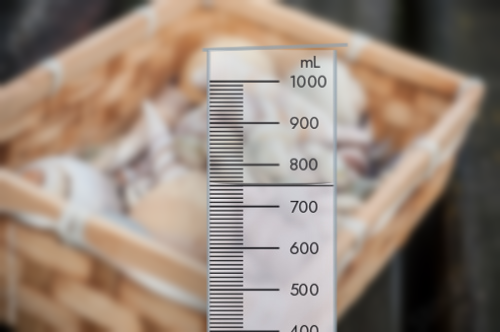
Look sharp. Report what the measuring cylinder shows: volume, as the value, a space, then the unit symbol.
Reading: 750 mL
